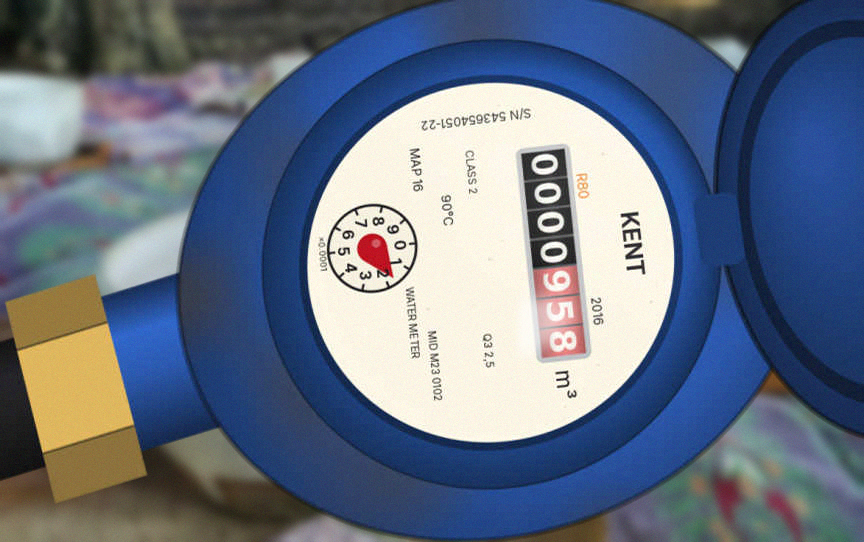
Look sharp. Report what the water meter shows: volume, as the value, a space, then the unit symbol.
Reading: 0.9581 m³
